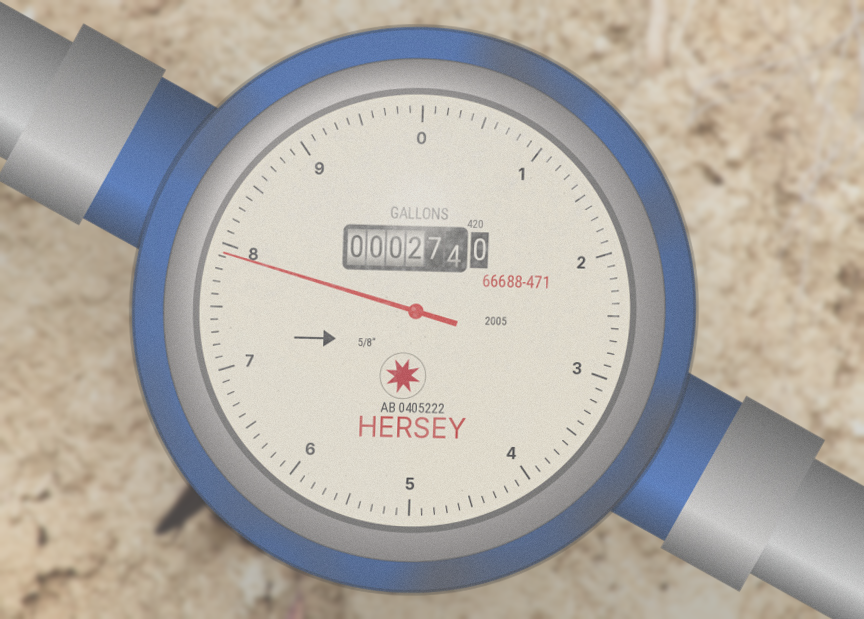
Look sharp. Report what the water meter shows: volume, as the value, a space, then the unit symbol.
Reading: 2737.9 gal
